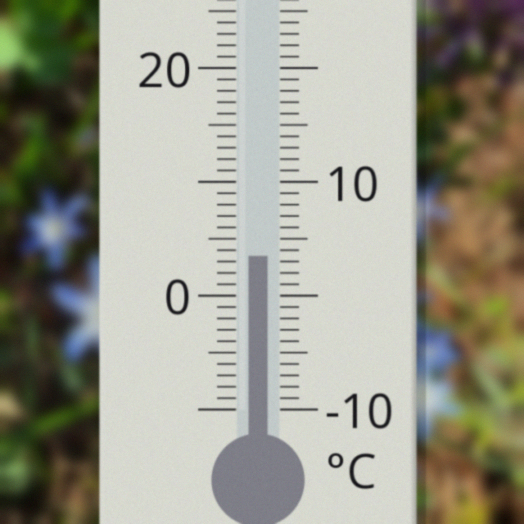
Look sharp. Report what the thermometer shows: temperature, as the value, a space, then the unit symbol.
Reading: 3.5 °C
